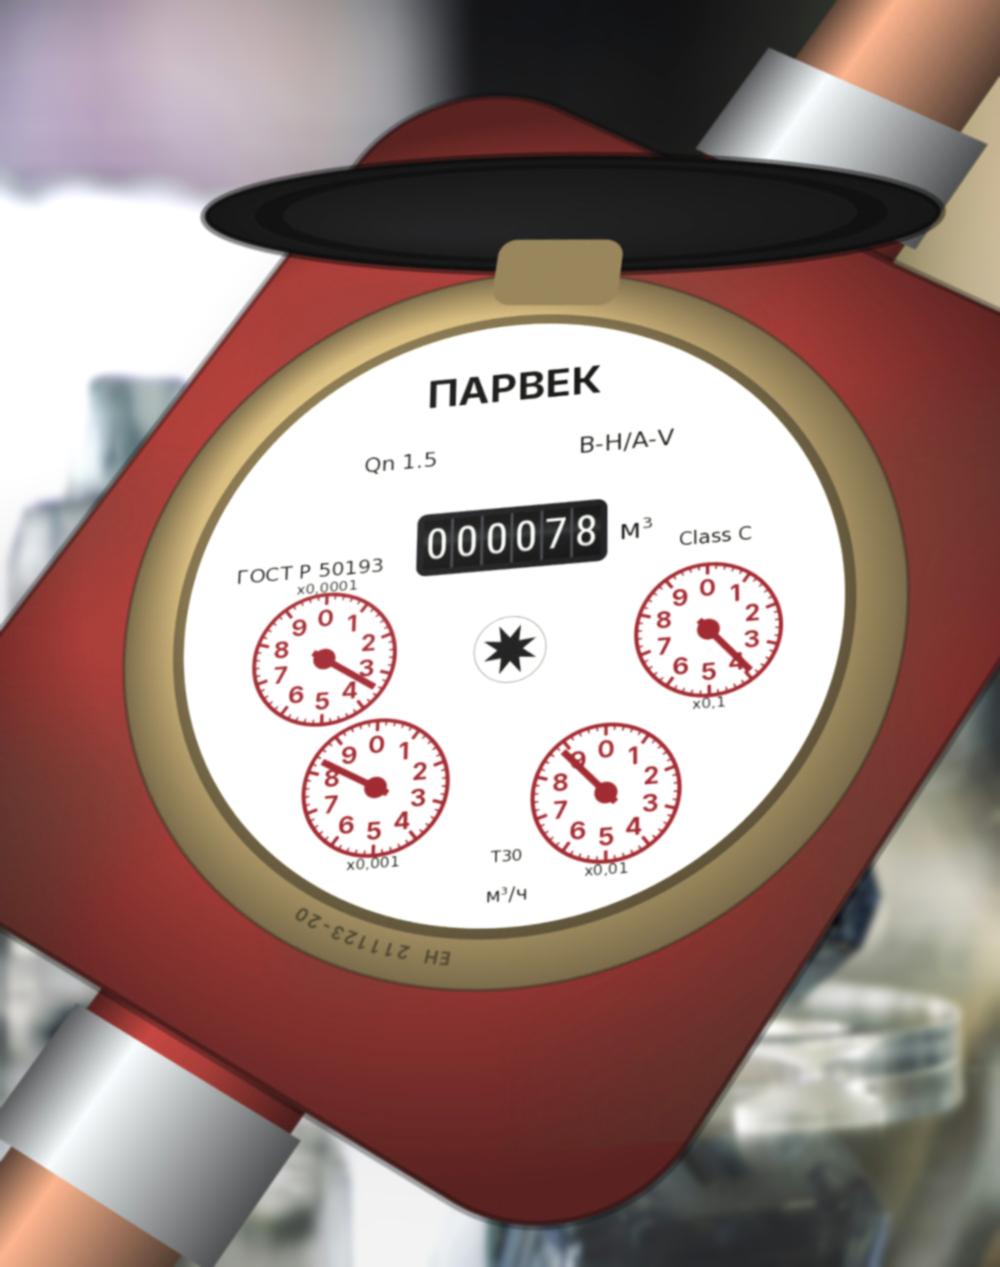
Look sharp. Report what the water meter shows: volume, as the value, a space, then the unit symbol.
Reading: 78.3883 m³
